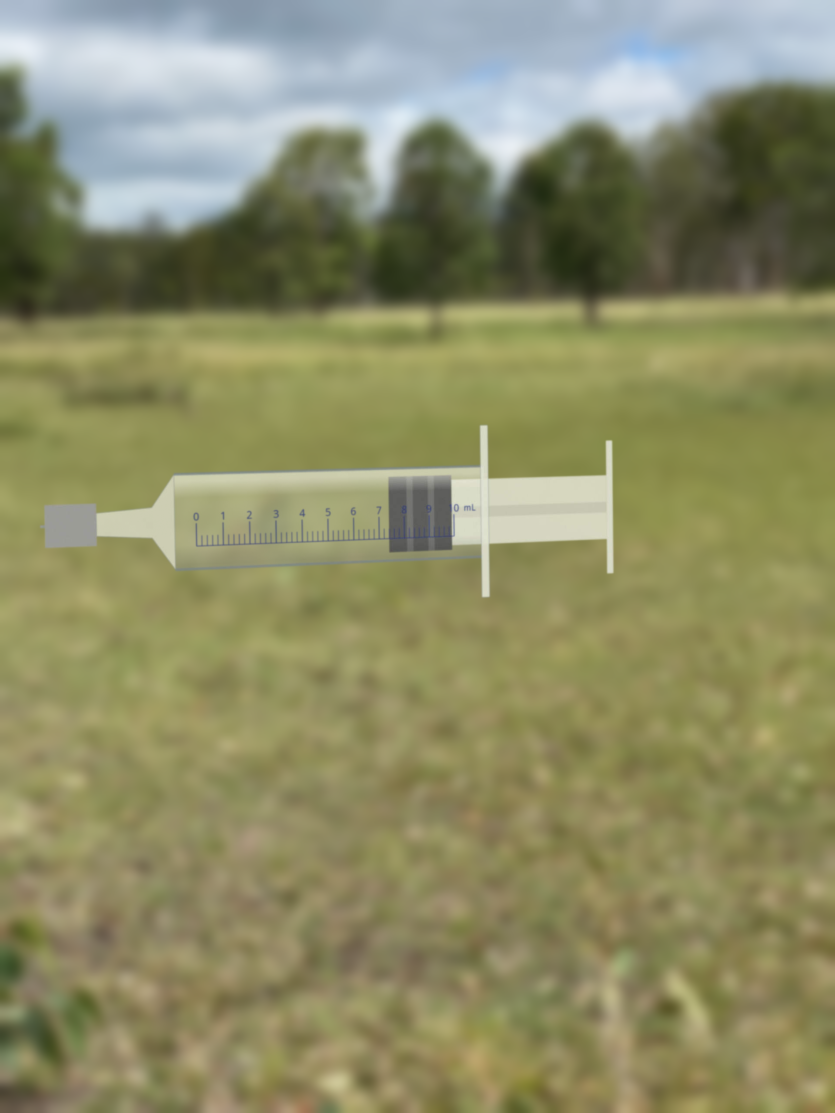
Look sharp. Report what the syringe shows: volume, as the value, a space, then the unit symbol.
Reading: 7.4 mL
